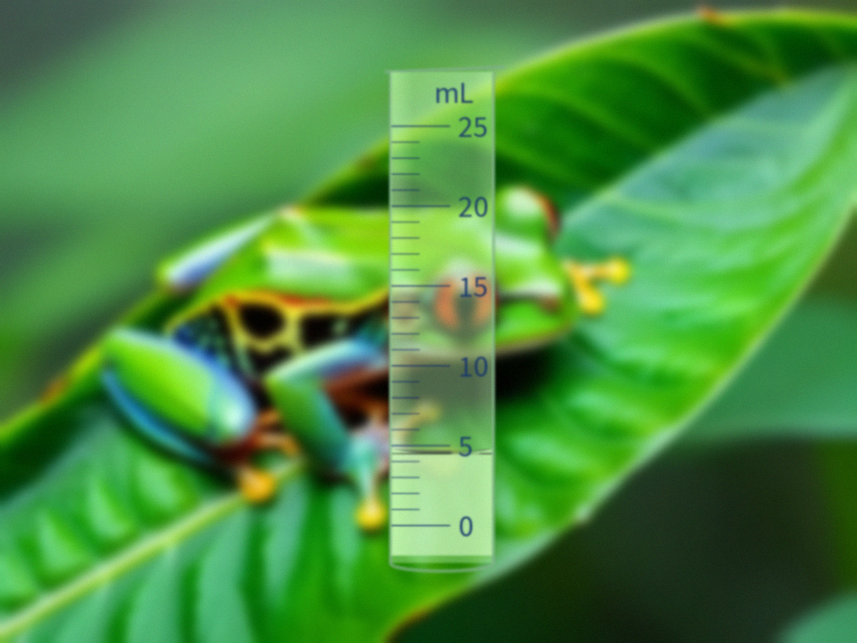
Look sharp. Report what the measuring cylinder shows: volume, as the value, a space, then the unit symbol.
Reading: 4.5 mL
